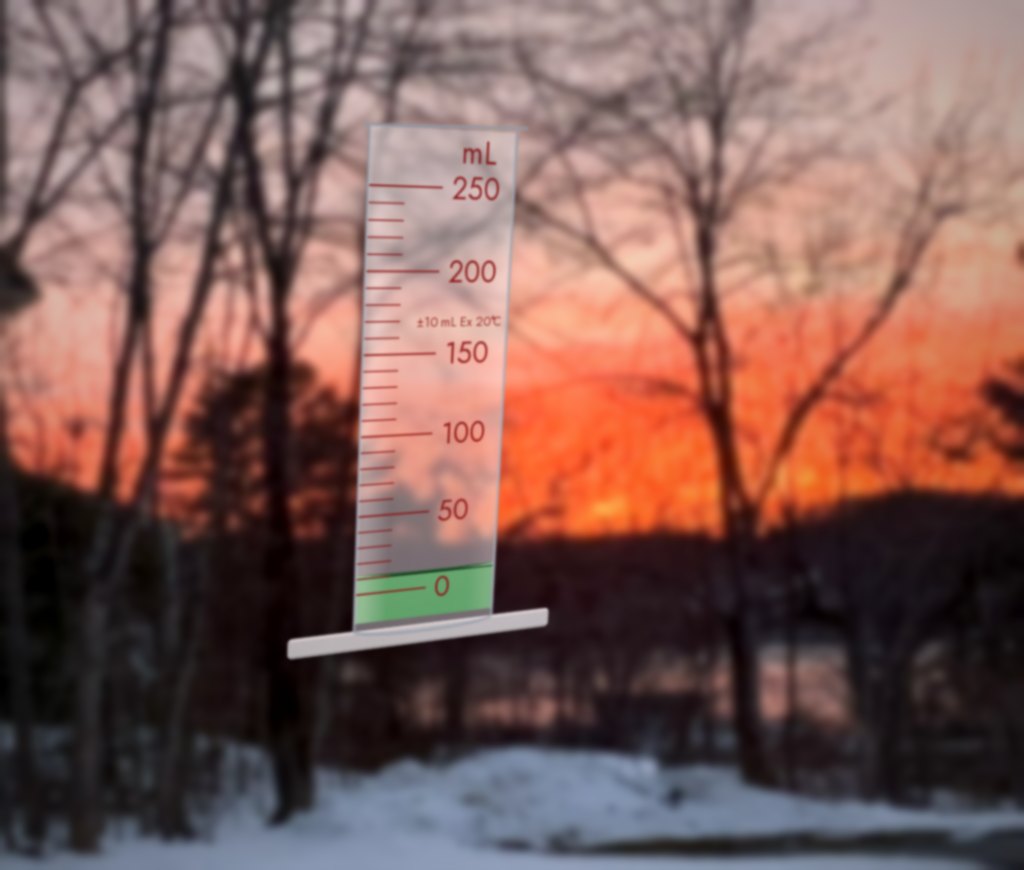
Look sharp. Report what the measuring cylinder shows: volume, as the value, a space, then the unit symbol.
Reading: 10 mL
